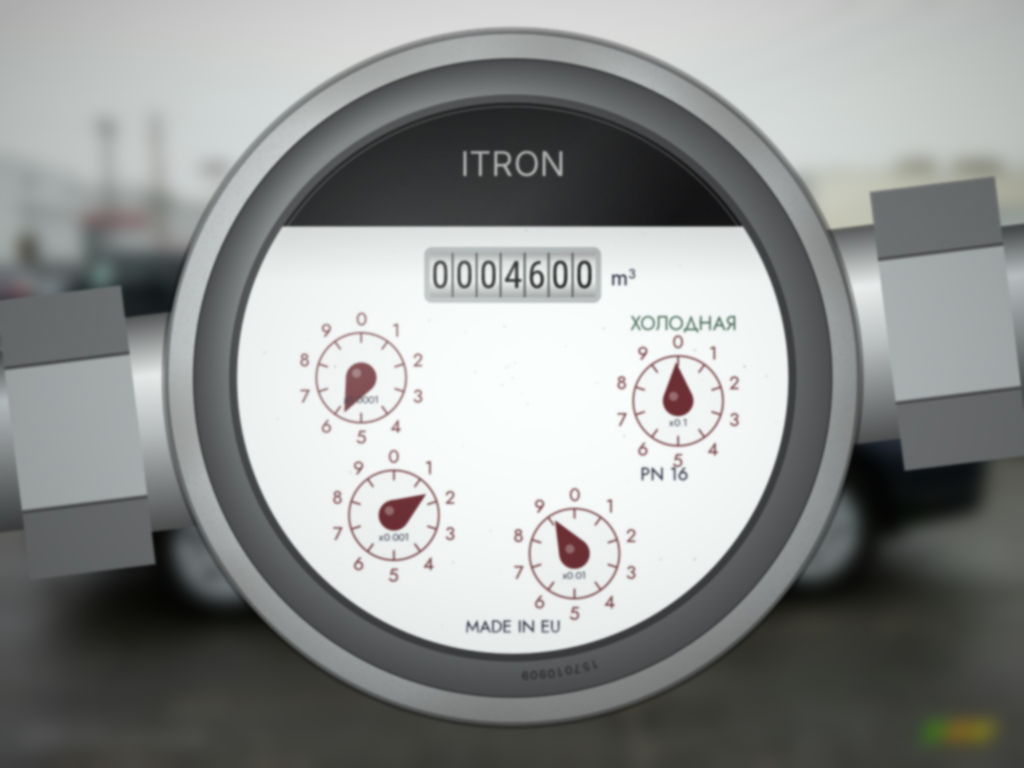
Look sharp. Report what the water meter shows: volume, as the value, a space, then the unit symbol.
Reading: 4599.9915 m³
